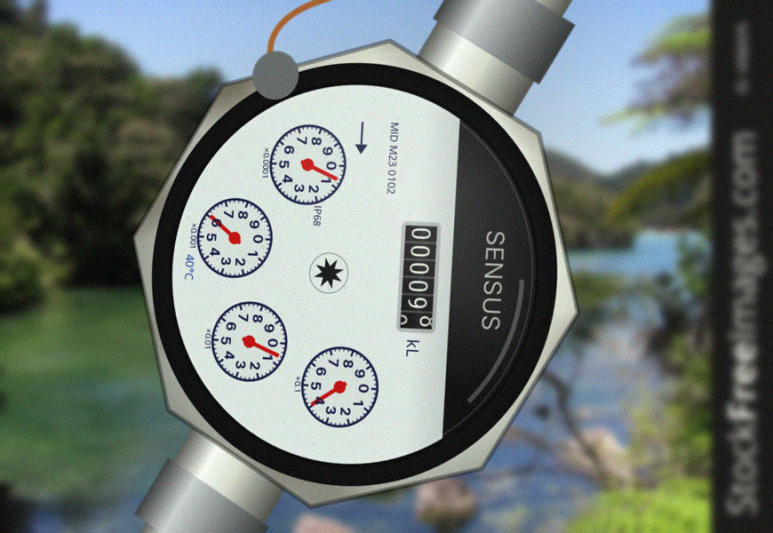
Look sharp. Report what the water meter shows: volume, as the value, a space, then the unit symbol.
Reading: 98.4060 kL
